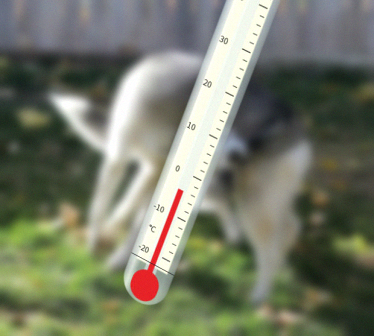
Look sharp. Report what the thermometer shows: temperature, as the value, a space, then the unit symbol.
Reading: -4 °C
